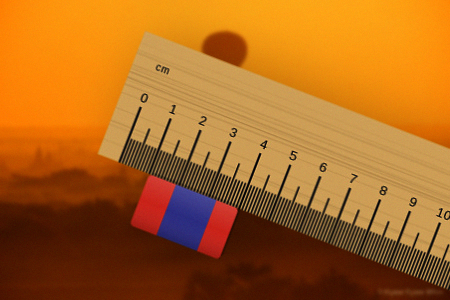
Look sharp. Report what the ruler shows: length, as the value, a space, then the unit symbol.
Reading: 3 cm
